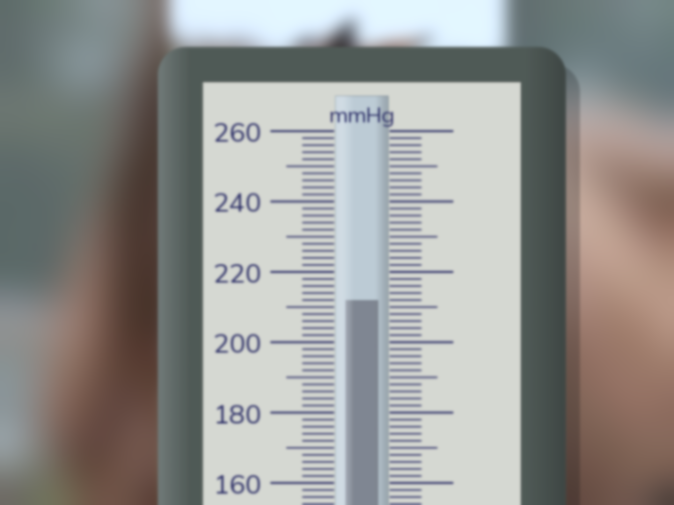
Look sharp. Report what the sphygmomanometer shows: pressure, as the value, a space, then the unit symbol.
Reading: 212 mmHg
